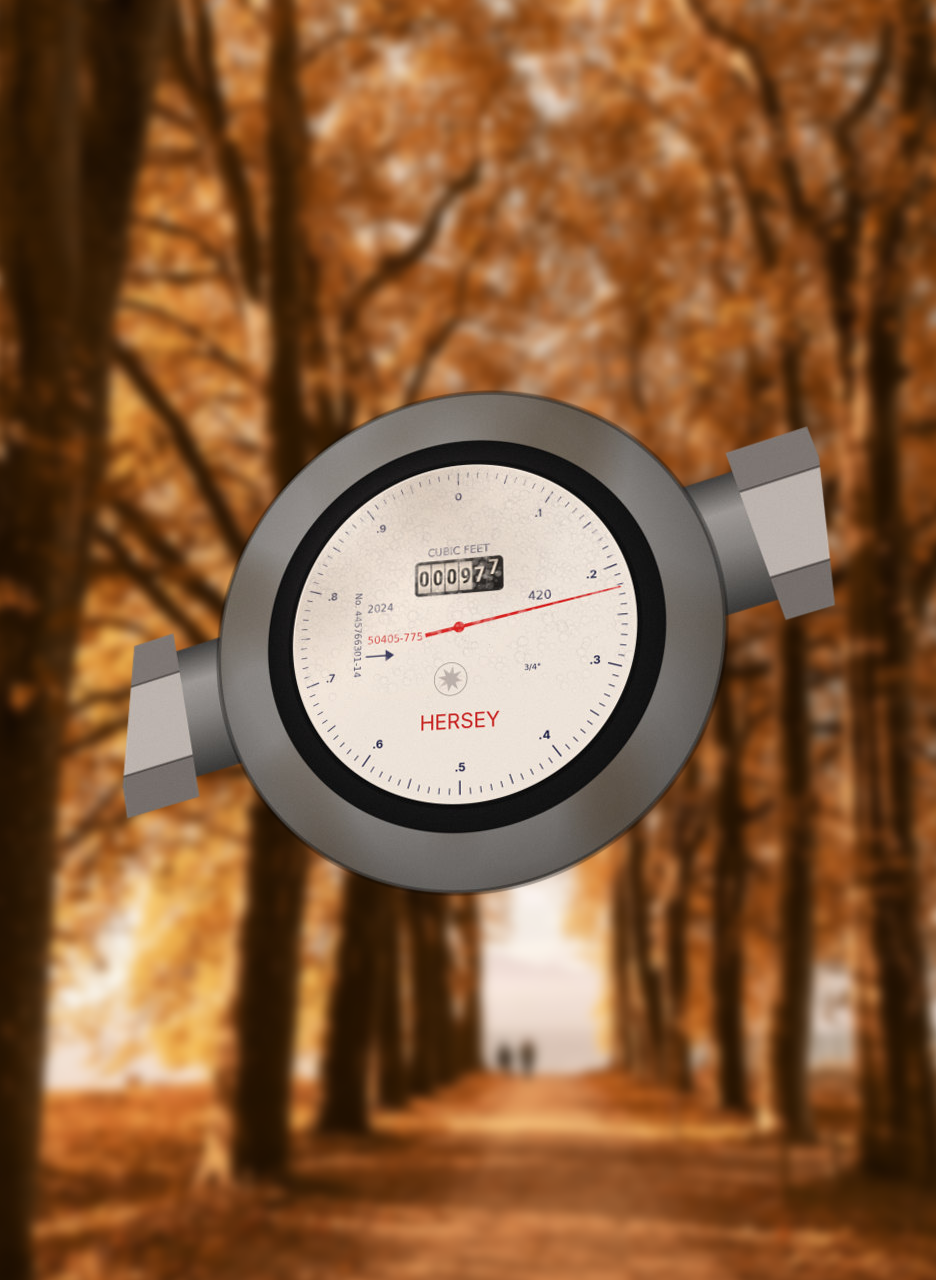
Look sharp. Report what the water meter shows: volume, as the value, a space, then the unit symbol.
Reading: 977.22 ft³
